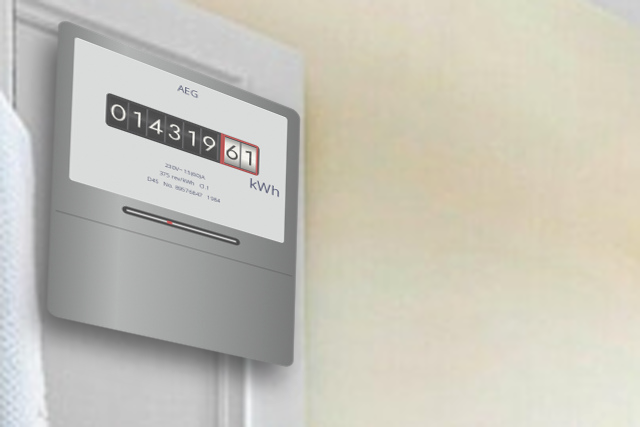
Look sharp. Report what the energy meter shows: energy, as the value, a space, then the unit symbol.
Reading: 14319.61 kWh
